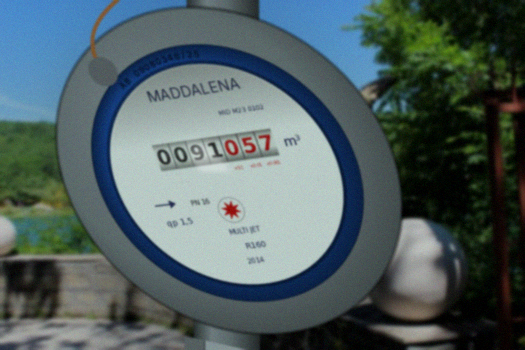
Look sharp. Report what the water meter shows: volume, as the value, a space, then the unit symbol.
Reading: 91.057 m³
